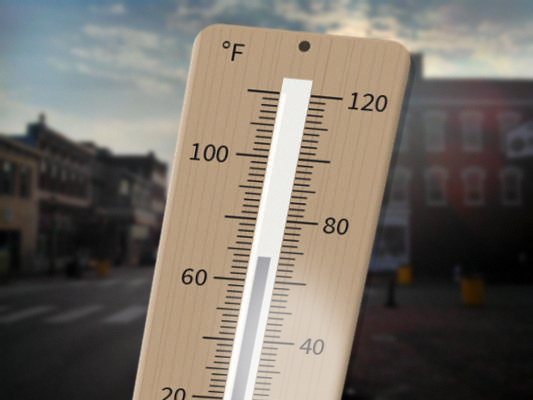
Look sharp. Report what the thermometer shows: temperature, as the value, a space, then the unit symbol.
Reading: 68 °F
